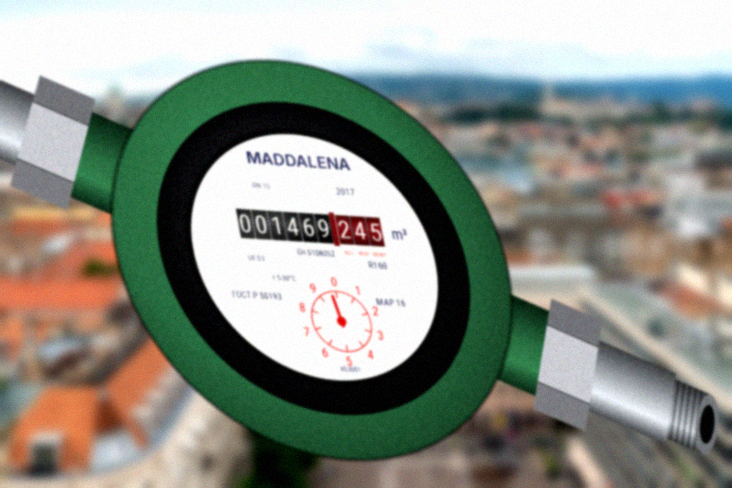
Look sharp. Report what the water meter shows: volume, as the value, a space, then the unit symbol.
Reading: 1469.2449 m³
